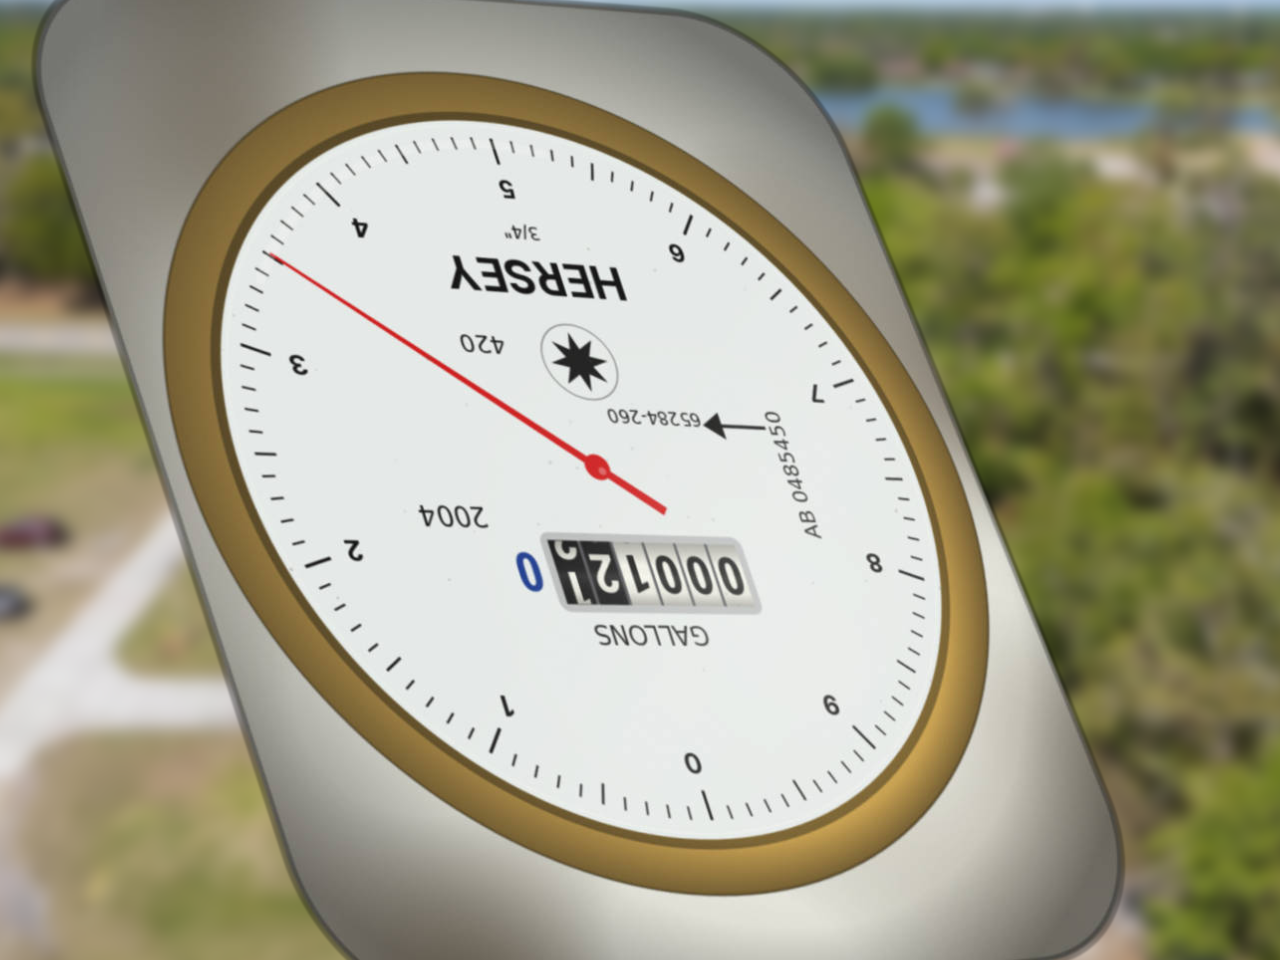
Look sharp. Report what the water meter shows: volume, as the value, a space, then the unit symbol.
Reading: 1213.5 gal
